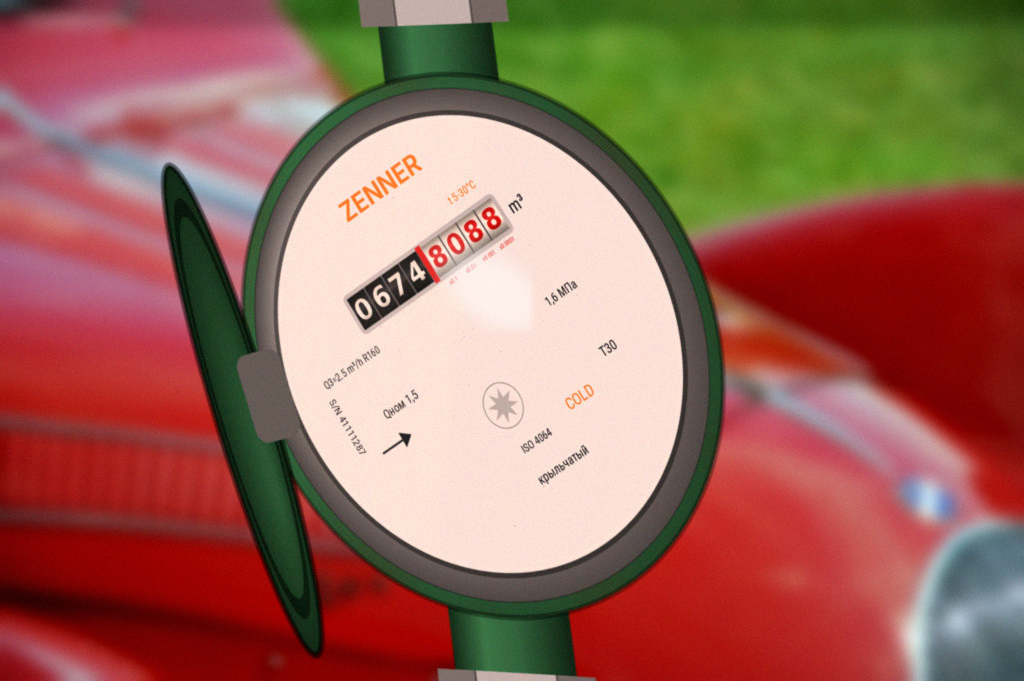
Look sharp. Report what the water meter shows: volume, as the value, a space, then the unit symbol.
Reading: 674.8088 m³
